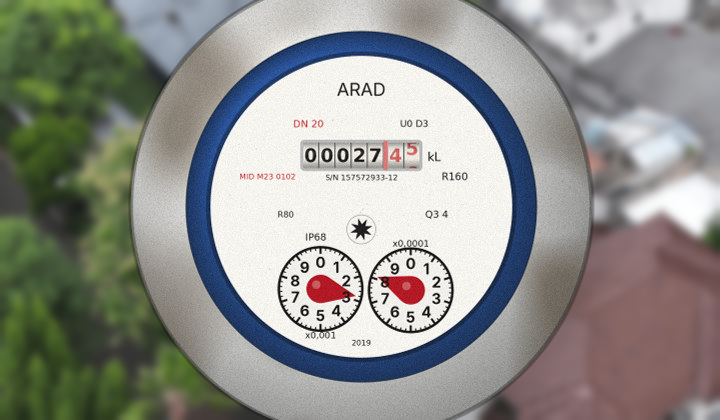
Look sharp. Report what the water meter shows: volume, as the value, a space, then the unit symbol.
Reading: 27.4528 kL
